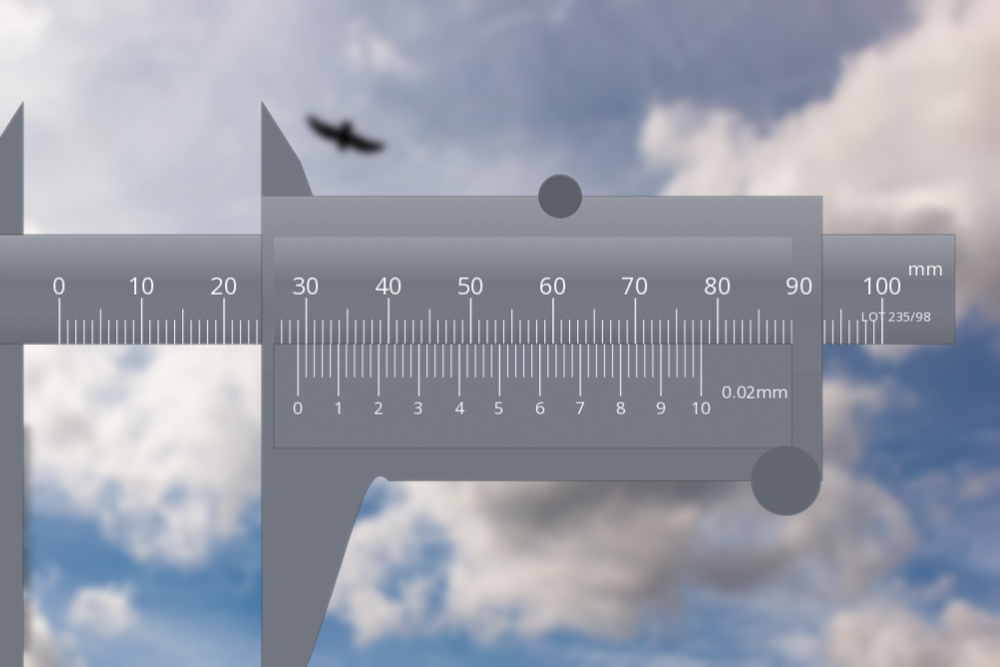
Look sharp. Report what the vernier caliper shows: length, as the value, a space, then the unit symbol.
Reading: 29.0 mm
